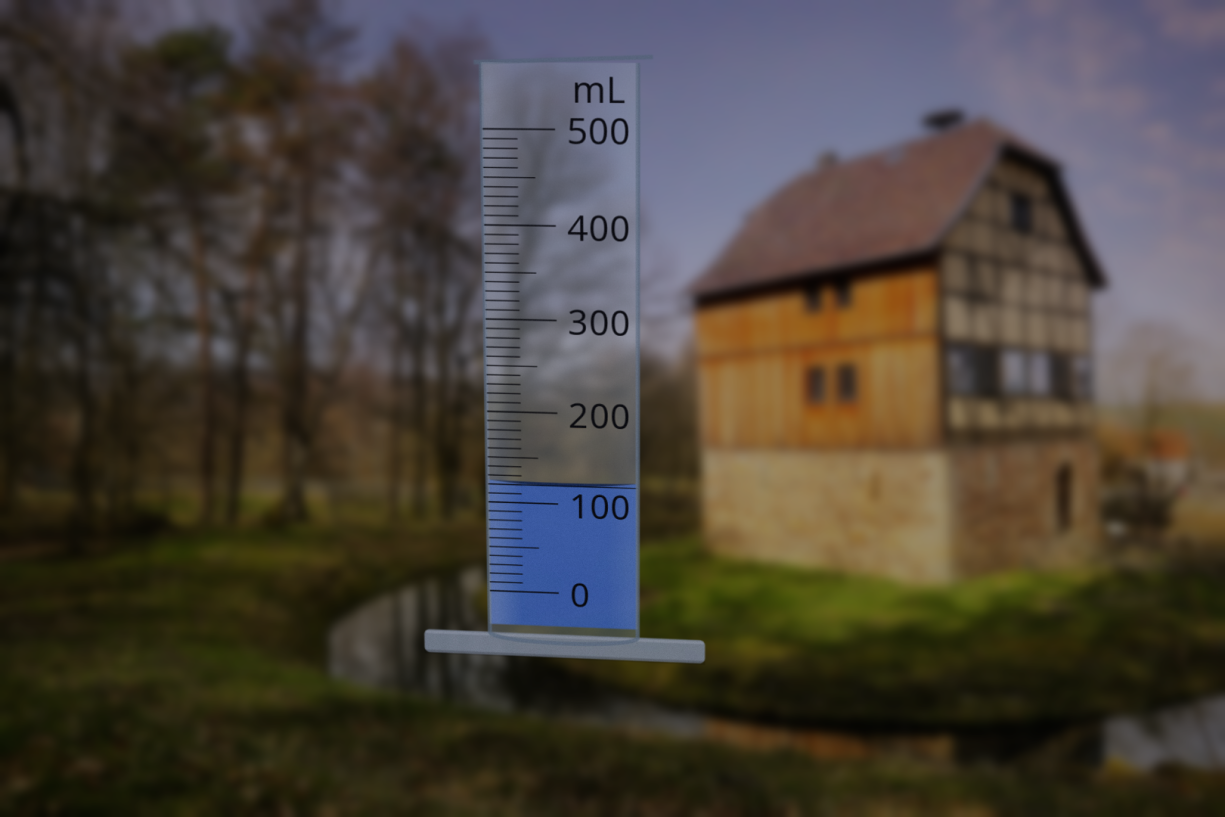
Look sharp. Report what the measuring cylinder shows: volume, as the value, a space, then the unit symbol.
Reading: 120 mL
